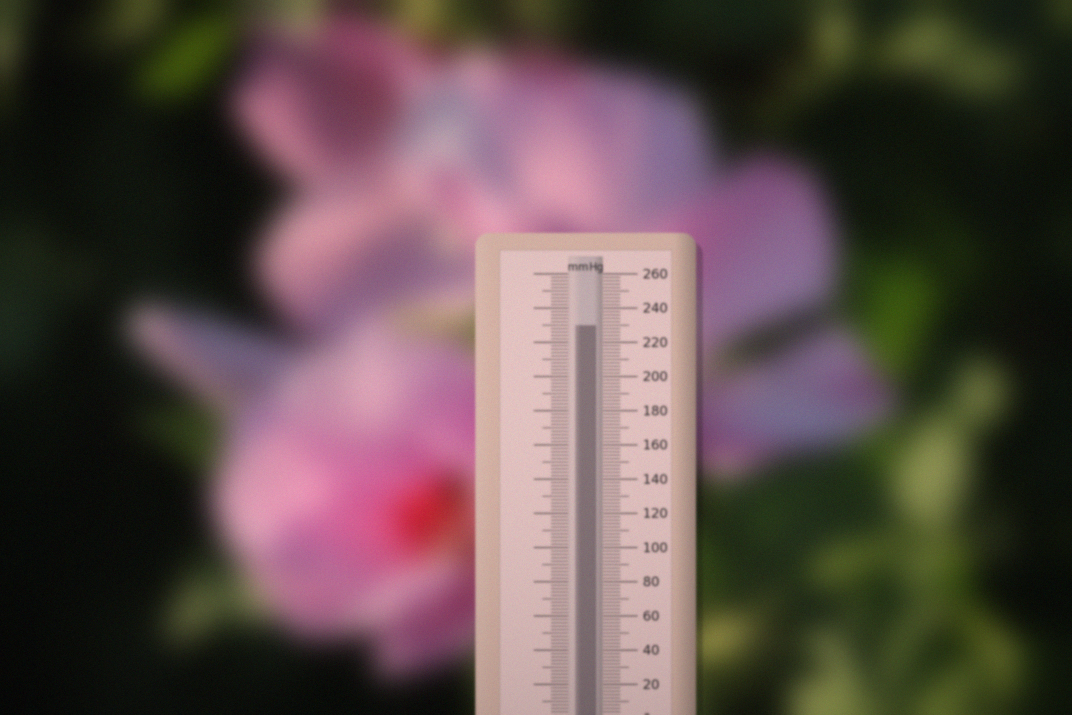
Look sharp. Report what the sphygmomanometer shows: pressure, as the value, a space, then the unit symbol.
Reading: 230 mmHg
